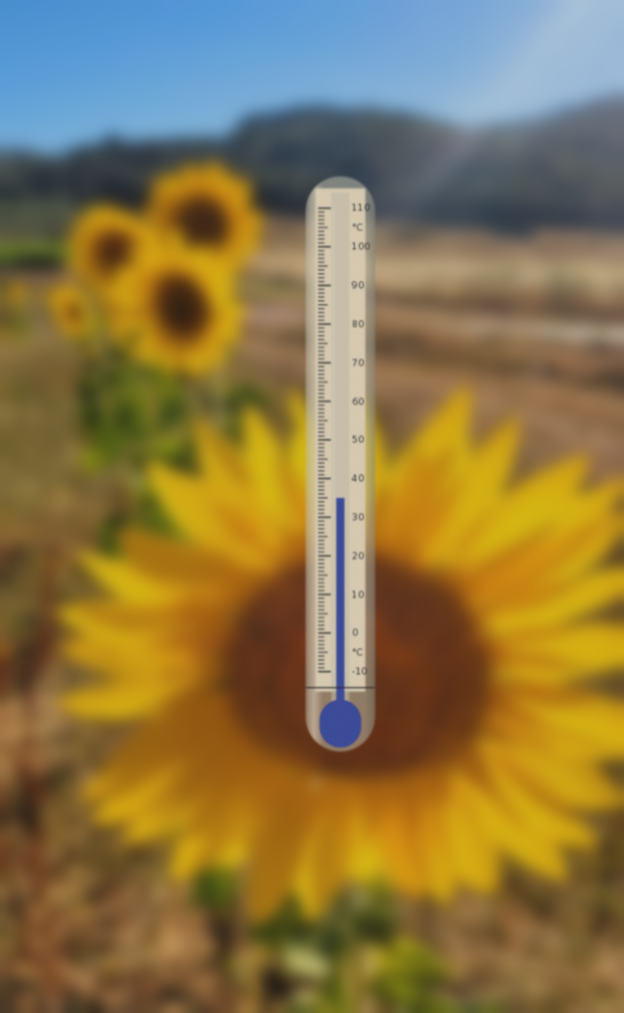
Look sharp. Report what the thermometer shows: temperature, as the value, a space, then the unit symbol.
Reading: 35 °C
